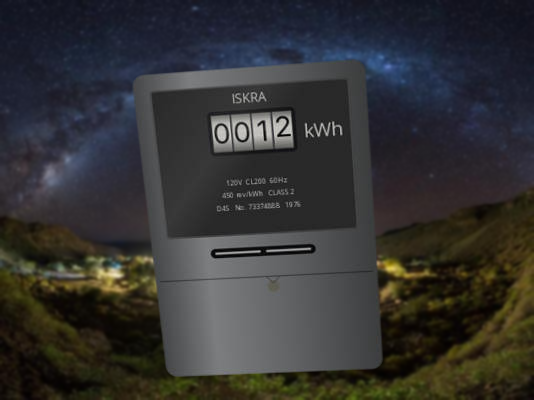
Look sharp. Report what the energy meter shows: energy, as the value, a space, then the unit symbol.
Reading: 12 kWh
